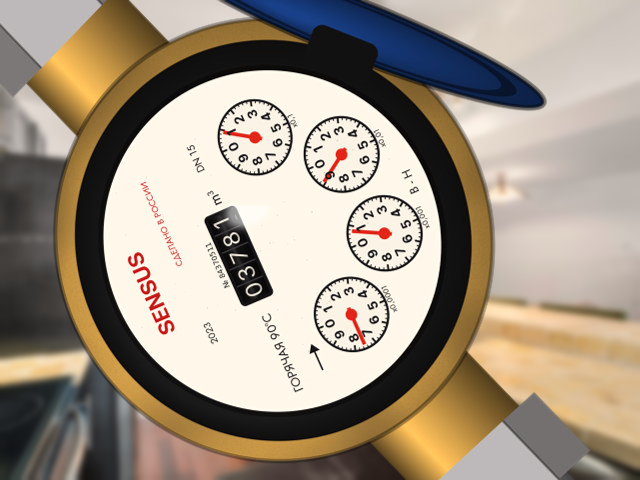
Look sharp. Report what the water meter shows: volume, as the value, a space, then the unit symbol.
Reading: 3781.0907 m³
